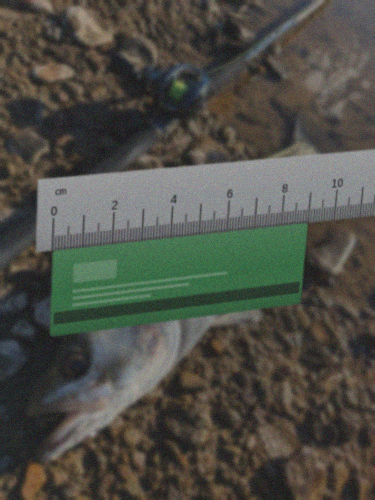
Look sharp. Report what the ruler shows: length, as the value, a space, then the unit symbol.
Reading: 9 cm
